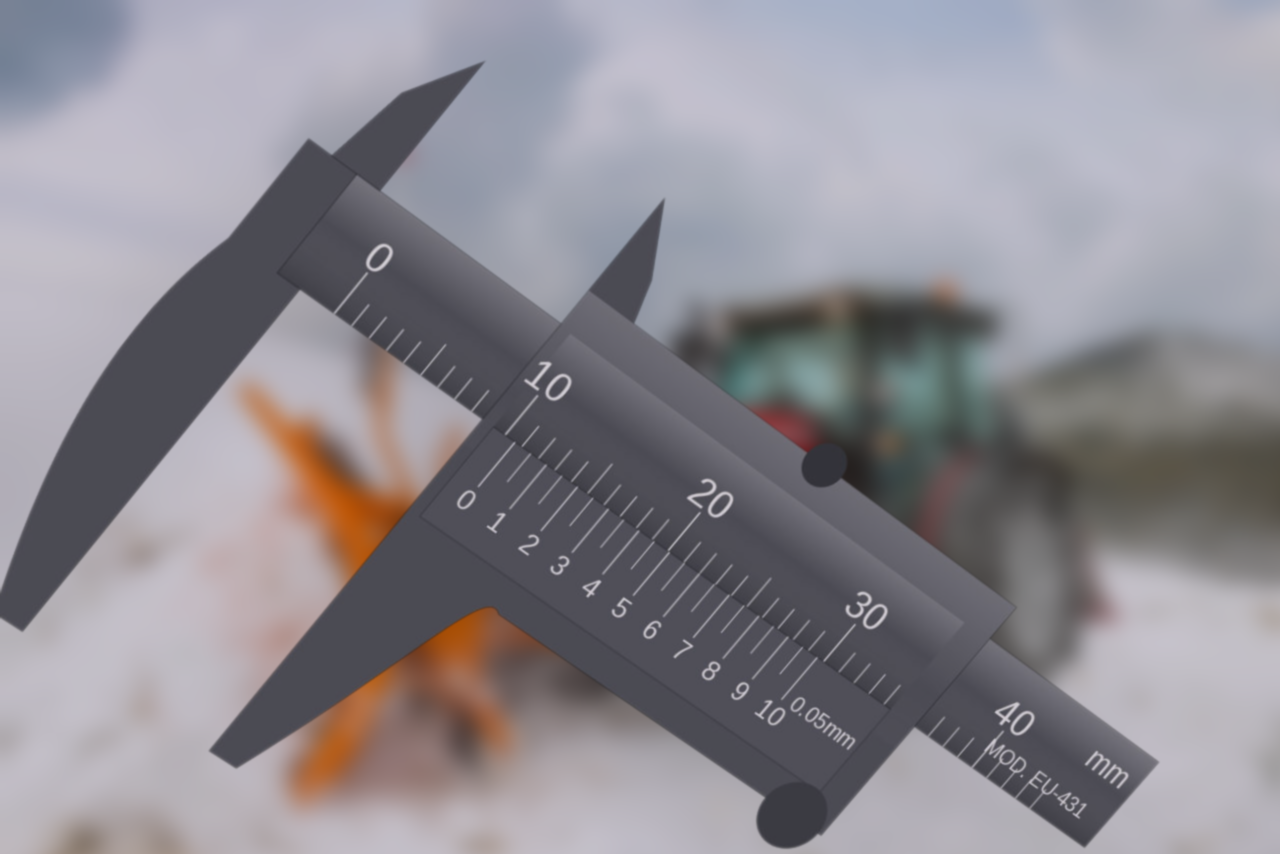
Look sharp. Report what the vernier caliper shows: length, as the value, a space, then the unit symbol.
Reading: 10.6 mm
